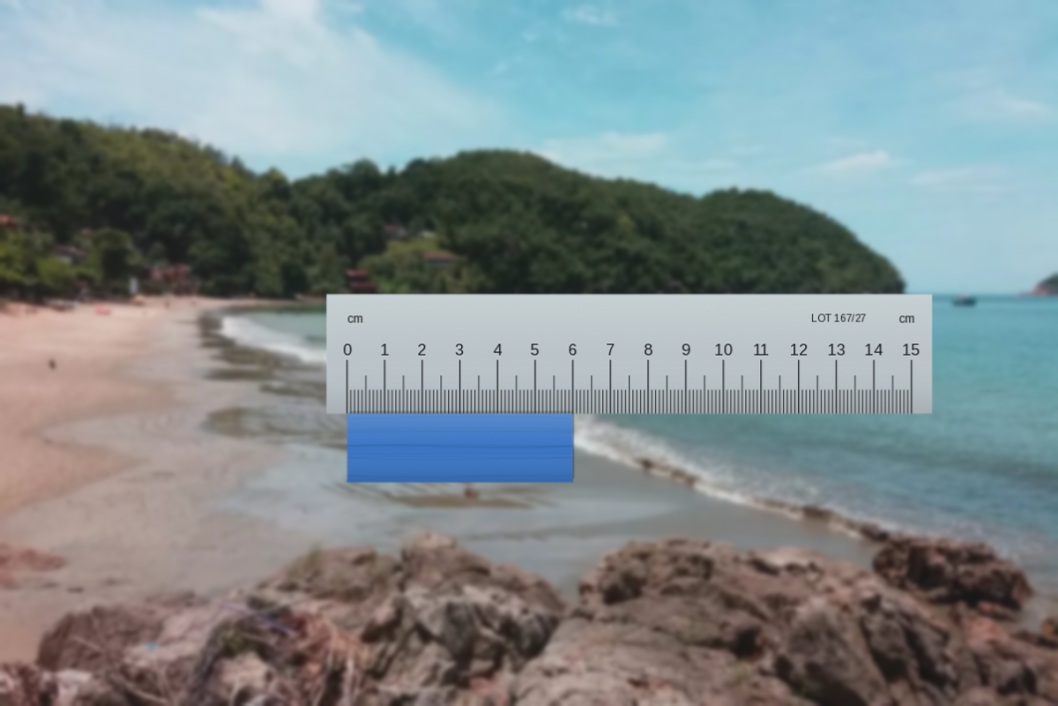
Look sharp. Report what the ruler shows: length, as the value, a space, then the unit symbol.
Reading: 6 cm
